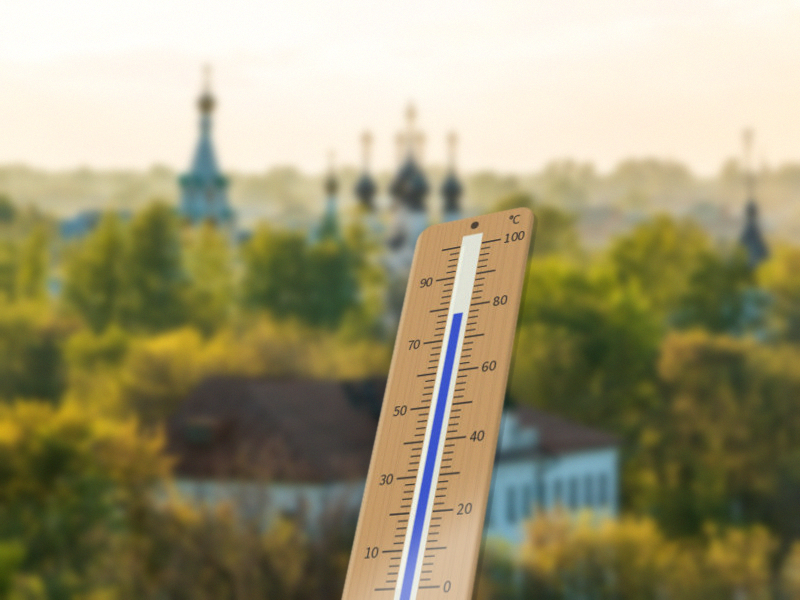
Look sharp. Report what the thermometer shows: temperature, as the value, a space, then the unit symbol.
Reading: 78 °C
